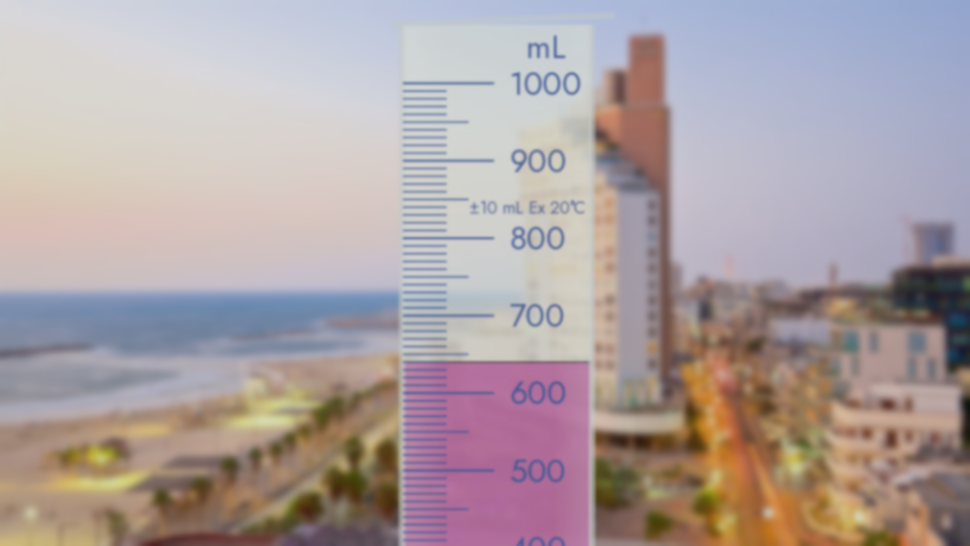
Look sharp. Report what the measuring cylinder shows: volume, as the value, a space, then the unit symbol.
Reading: 640 mL
